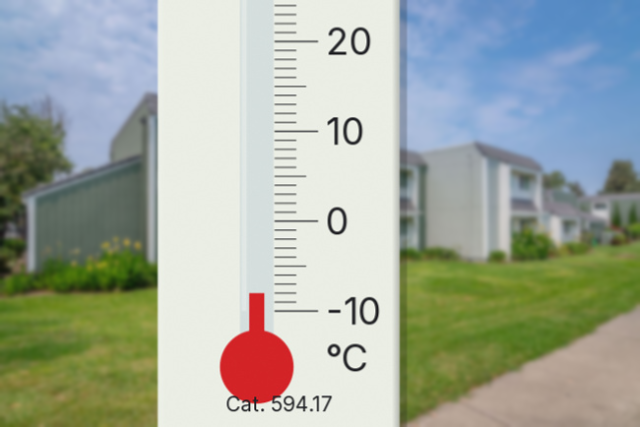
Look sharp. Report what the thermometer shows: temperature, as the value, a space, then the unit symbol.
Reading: -8 °C
